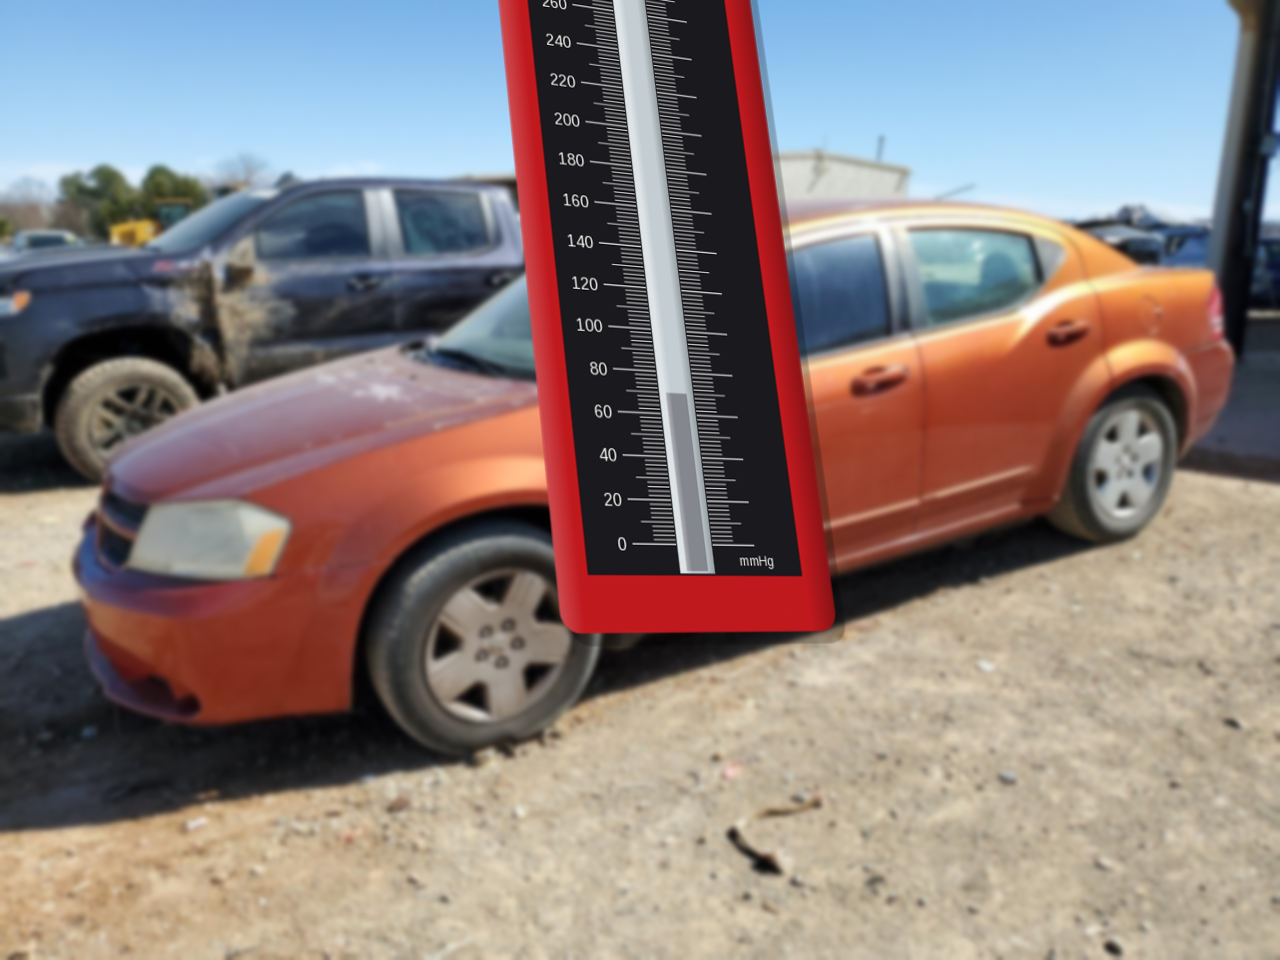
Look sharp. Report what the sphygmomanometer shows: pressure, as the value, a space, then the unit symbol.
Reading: 70 mmHg
